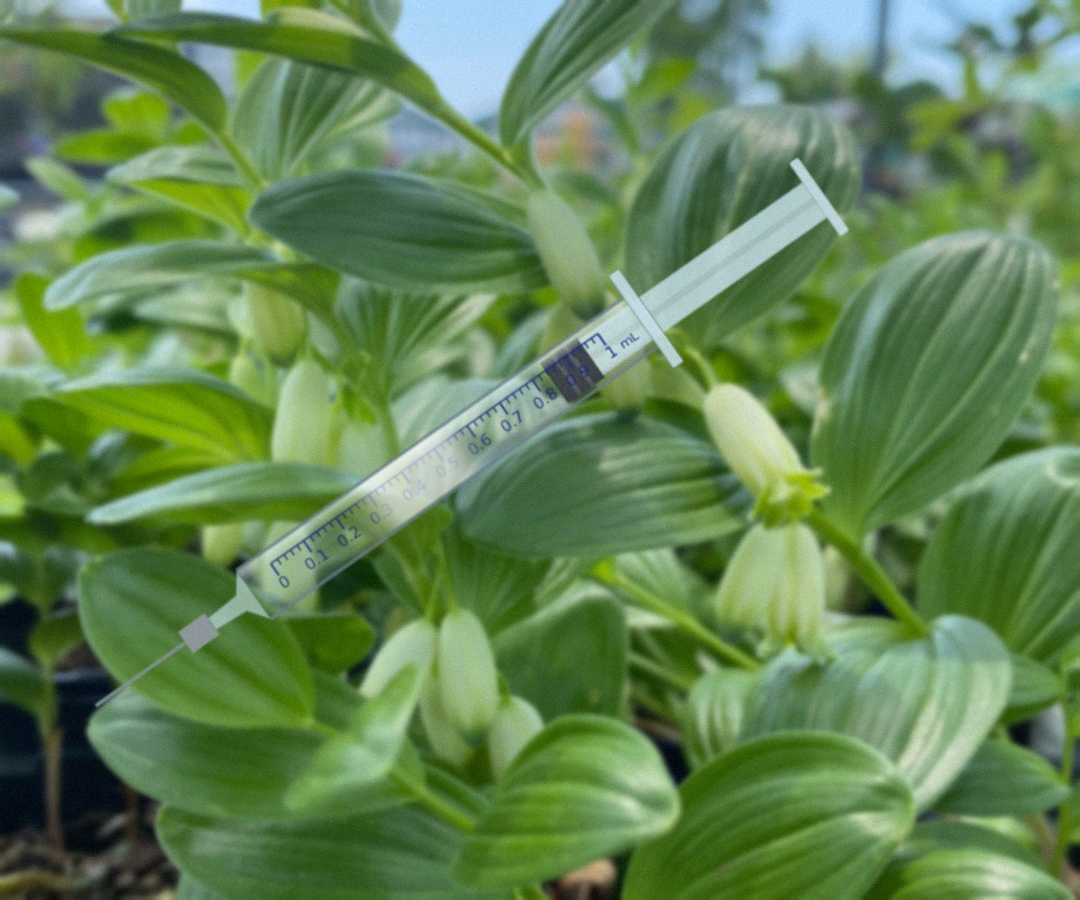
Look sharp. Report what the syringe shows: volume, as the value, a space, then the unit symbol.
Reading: 0.84 mL
